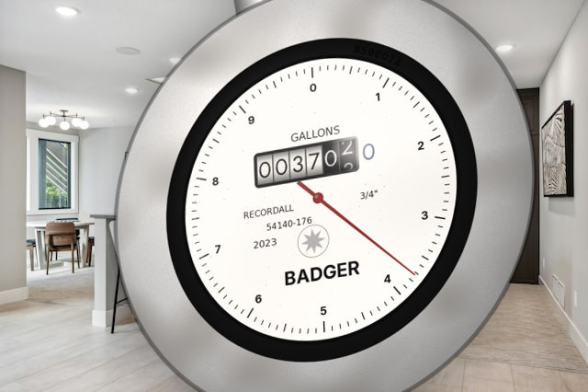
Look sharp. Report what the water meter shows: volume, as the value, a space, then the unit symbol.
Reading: 37023.7 gal
